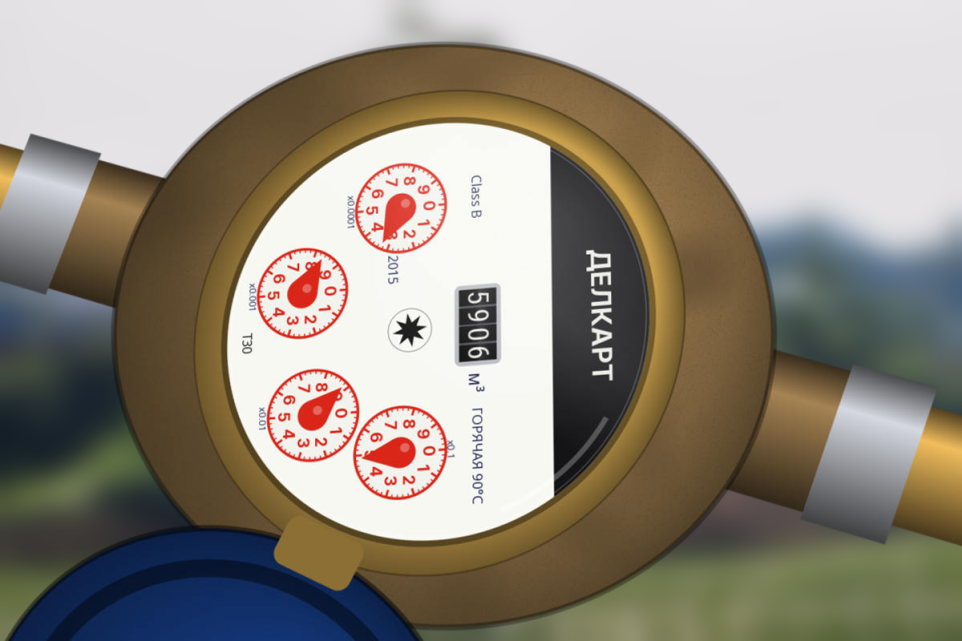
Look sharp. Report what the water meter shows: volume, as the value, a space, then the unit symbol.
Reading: 5906.4883 m³
